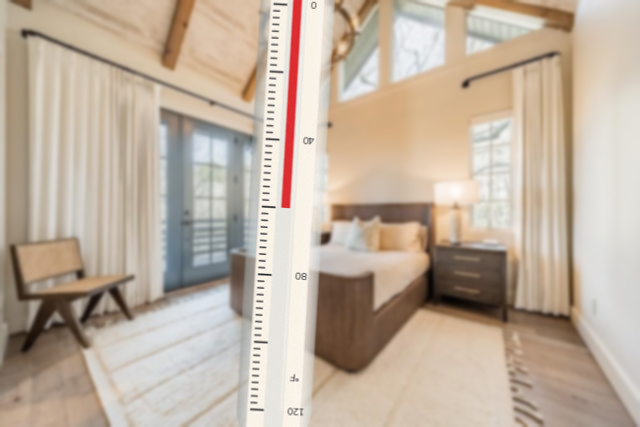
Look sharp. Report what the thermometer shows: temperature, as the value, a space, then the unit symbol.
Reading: 60 °F
